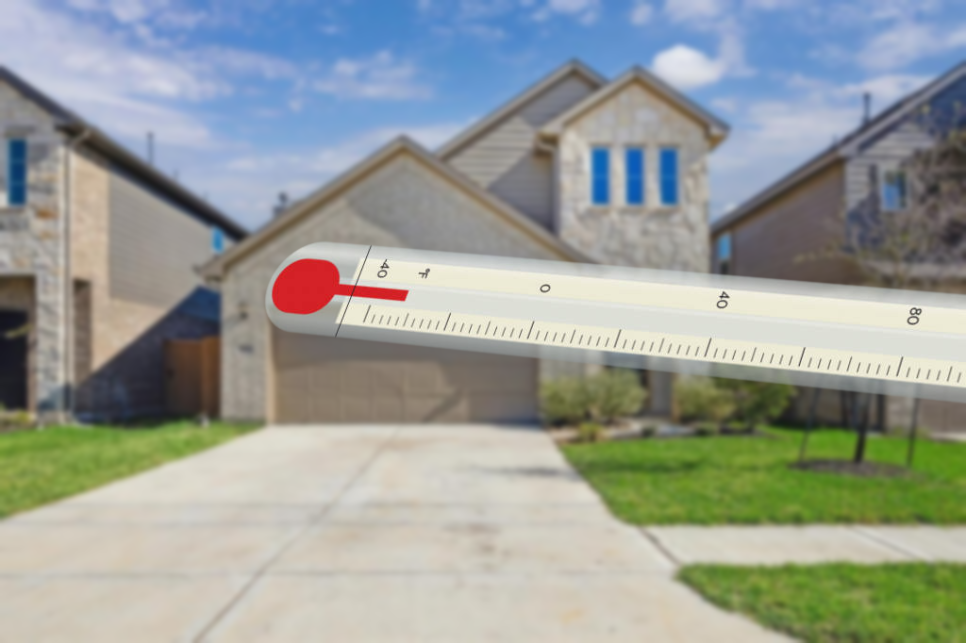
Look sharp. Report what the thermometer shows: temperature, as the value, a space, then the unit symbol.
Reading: -32 °F
